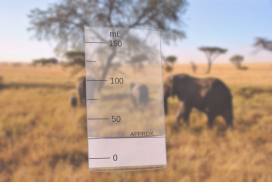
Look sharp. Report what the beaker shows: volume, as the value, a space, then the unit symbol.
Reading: 25 mL
